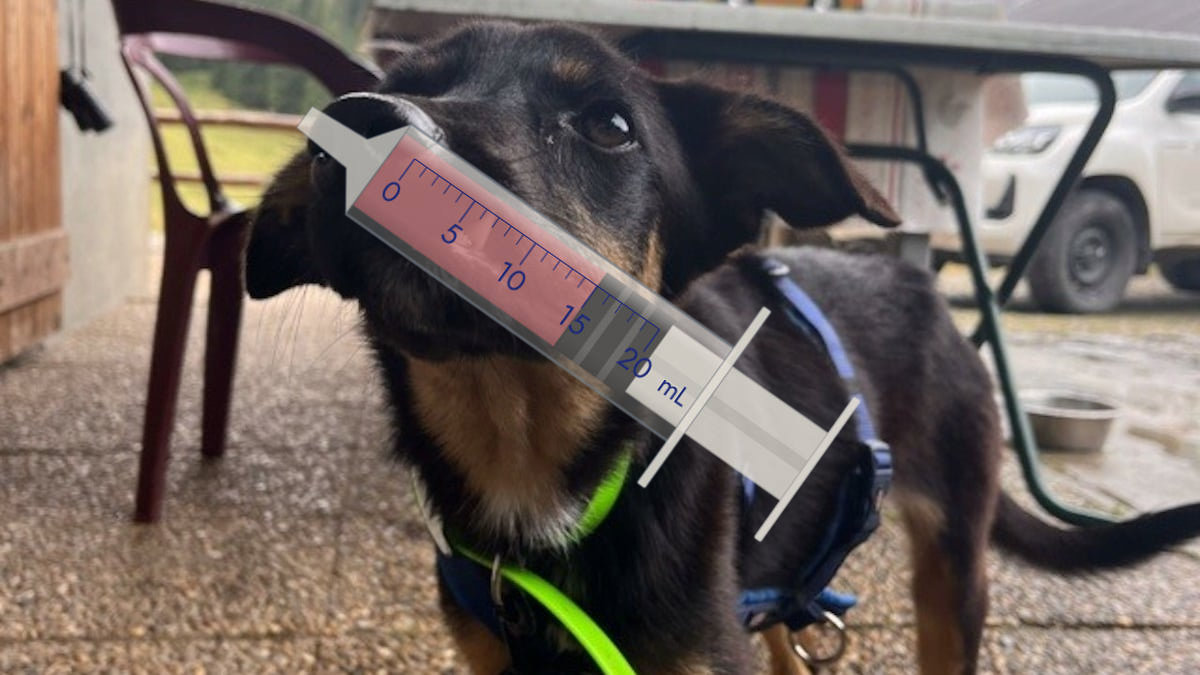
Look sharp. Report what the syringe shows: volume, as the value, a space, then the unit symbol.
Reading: 15 mL
